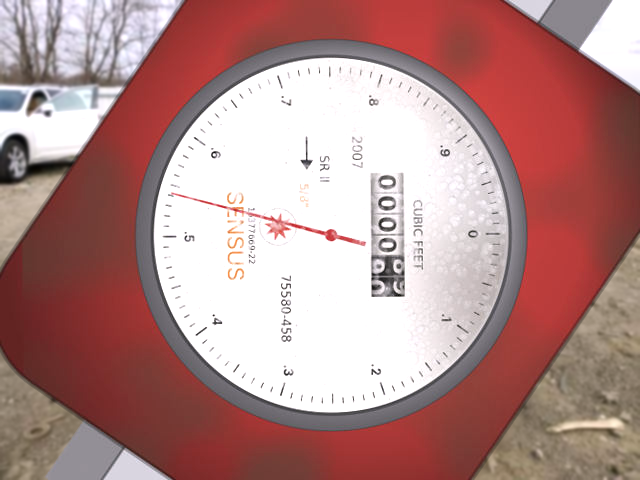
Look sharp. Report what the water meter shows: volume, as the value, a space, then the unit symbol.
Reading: 89.54 ft³
